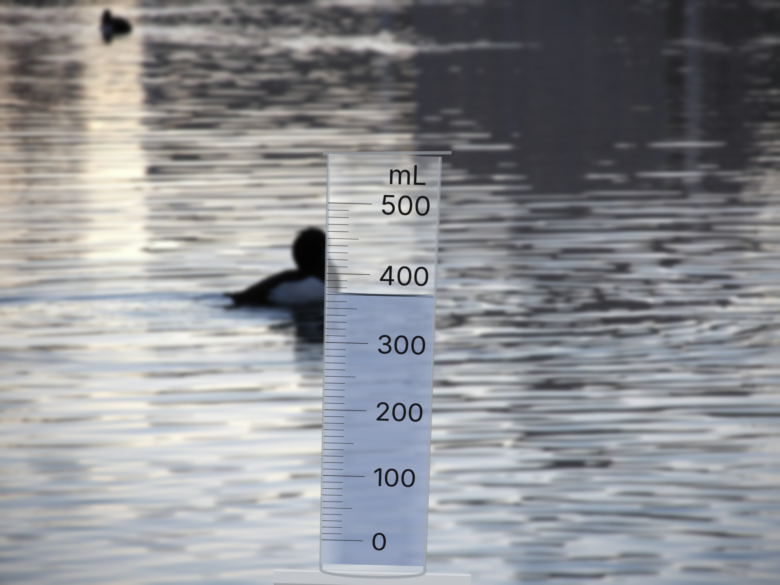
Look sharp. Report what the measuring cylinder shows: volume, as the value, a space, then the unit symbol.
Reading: 370 mL
